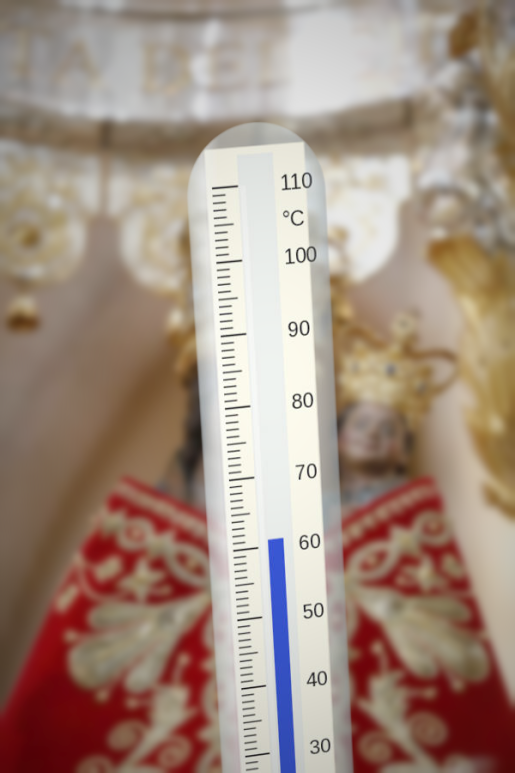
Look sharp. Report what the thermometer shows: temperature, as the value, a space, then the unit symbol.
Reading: 61 °C
